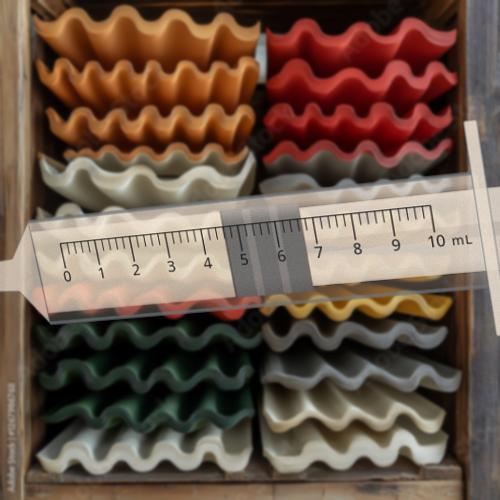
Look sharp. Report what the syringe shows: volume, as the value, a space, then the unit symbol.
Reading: 4.6 mL
